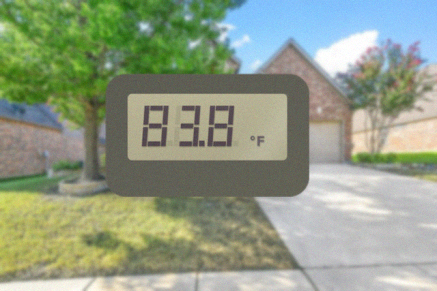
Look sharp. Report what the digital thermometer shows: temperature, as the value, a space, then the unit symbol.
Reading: 83.8 °F
